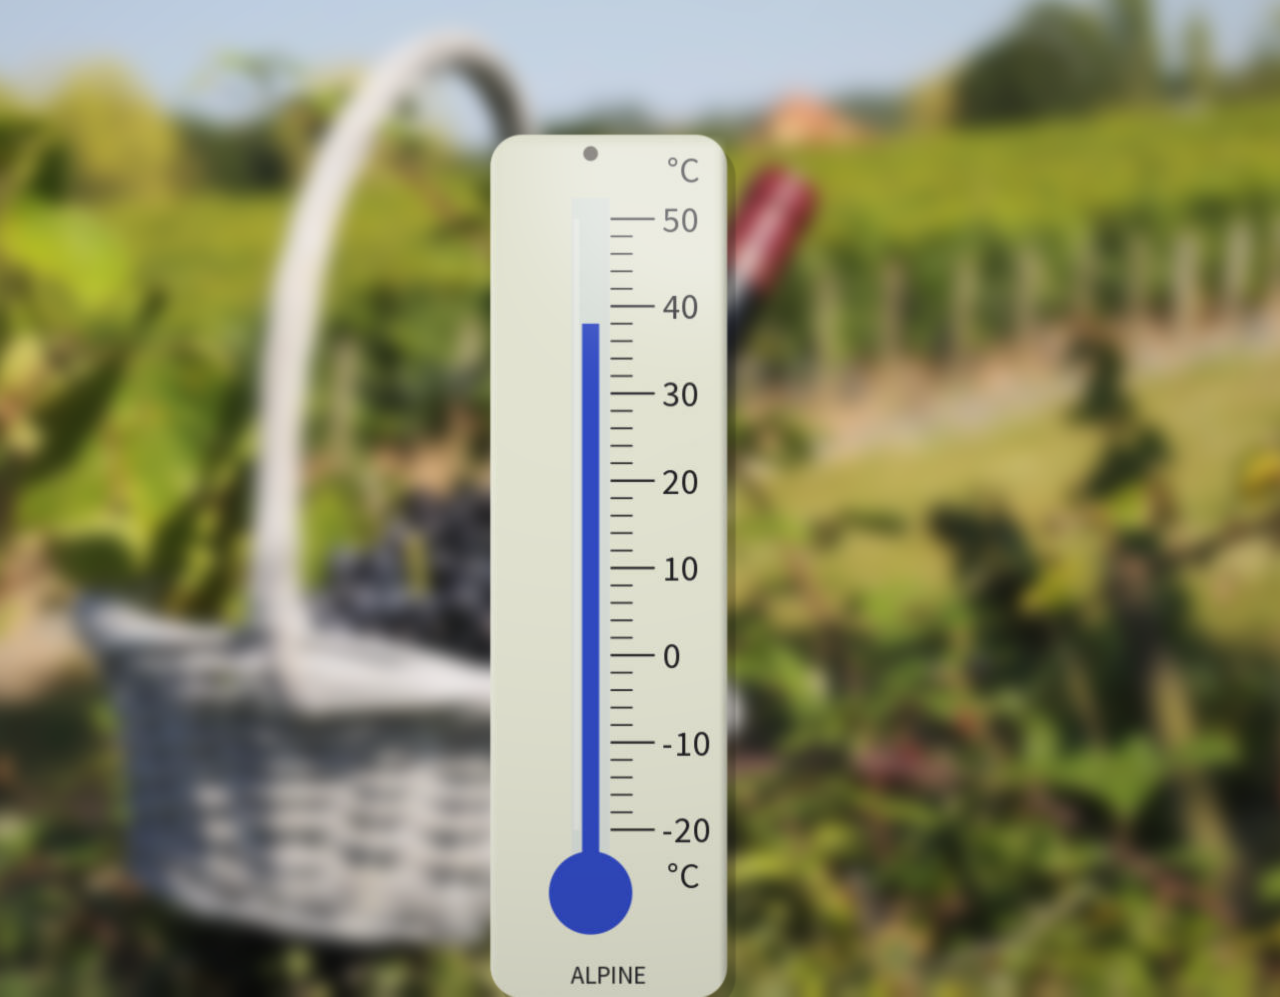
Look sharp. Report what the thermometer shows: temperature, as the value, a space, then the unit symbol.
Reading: 38 °C
